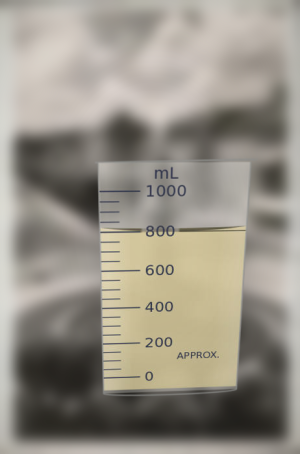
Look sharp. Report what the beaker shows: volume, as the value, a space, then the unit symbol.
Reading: 800 mL
